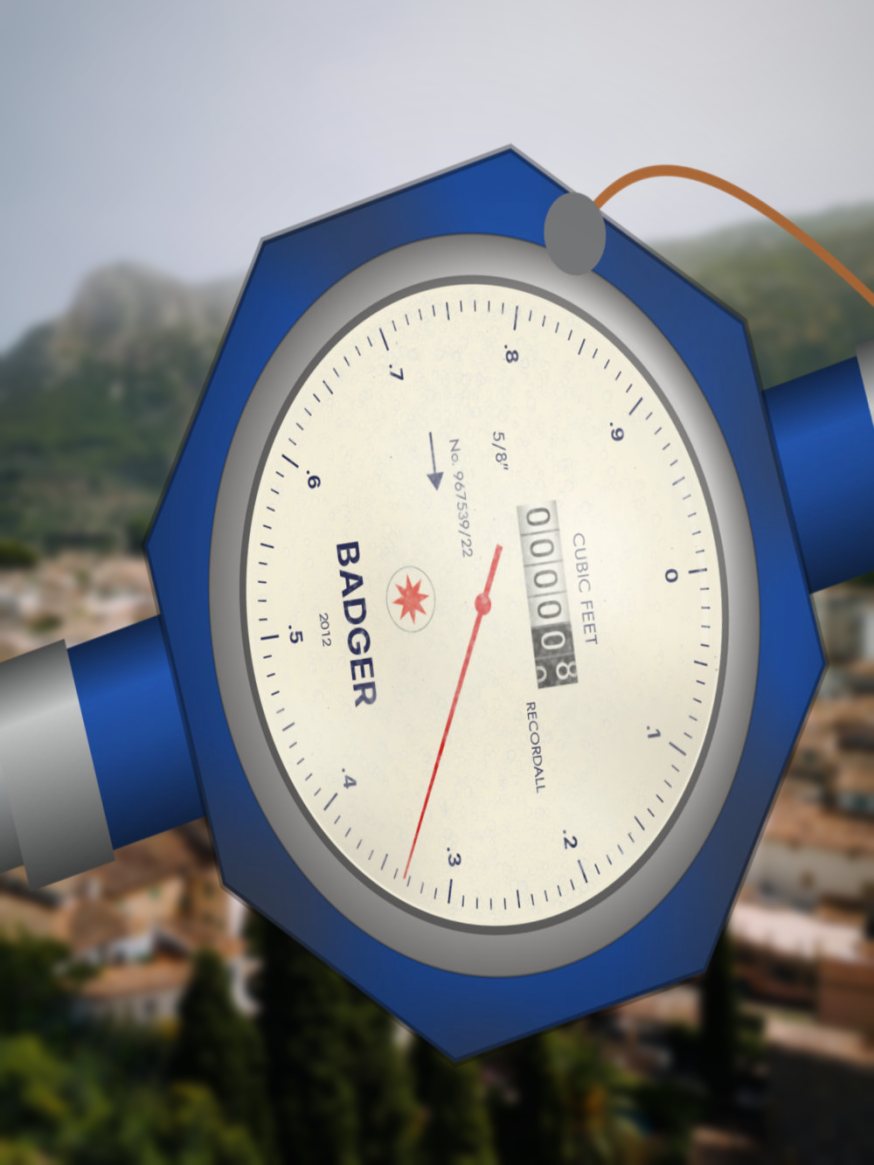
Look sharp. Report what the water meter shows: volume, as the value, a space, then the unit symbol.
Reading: 8.33 ft³
